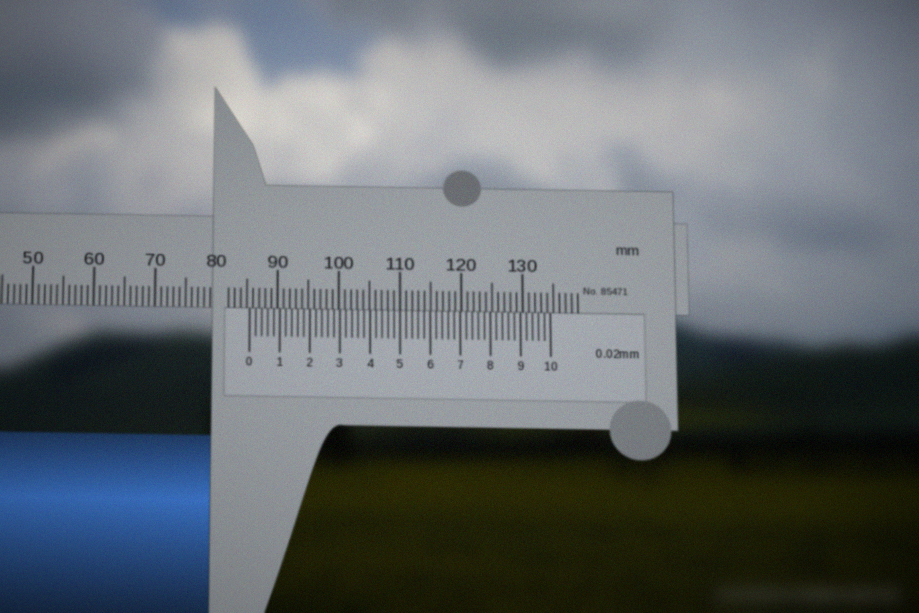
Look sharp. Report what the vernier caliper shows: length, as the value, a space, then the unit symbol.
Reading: 85.5 mm
